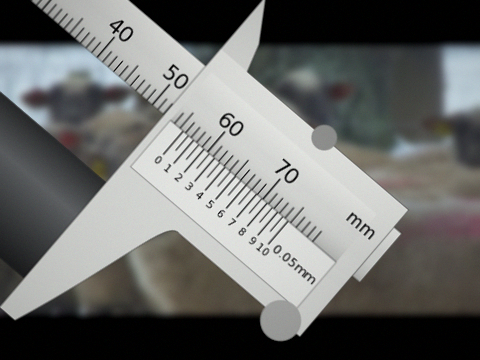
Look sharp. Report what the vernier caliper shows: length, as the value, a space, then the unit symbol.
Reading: 55.6 mm
